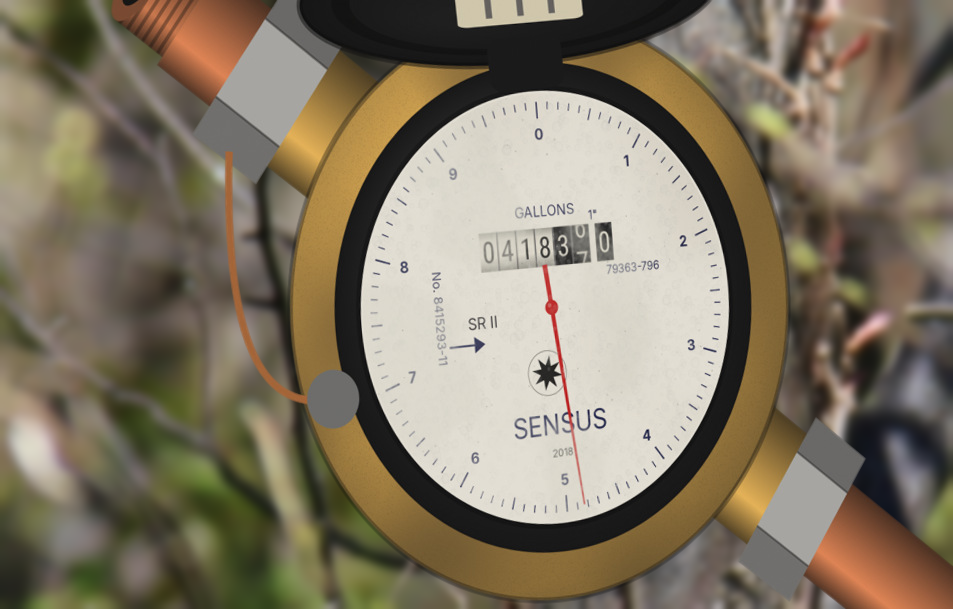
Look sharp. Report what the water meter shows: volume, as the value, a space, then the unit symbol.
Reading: 418364.8 gal
